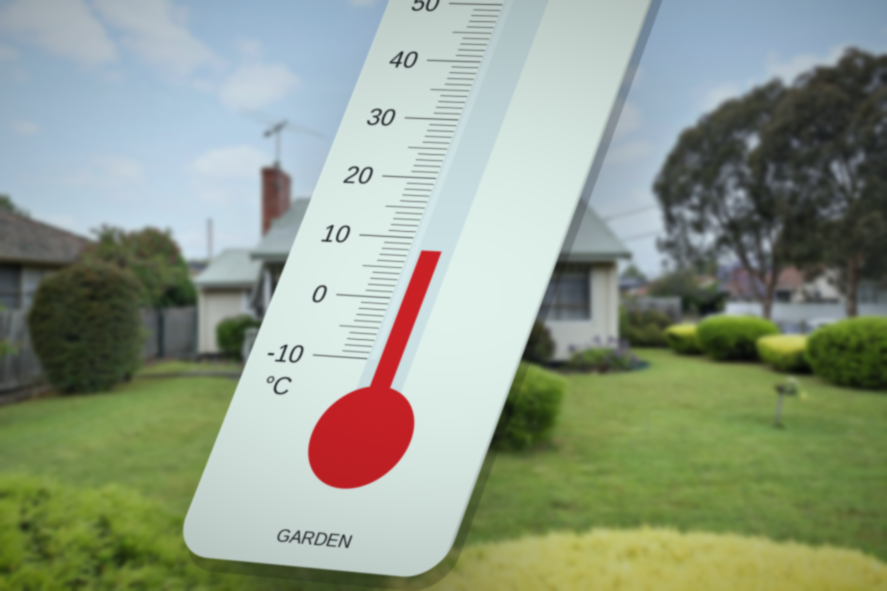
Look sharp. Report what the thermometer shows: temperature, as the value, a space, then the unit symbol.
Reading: 8 °C
